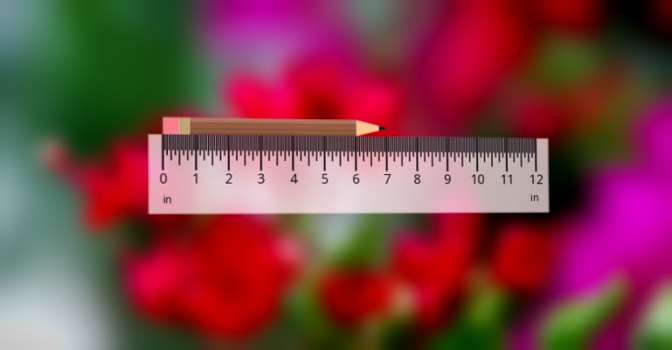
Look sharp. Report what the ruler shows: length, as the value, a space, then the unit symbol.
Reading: 7 in
